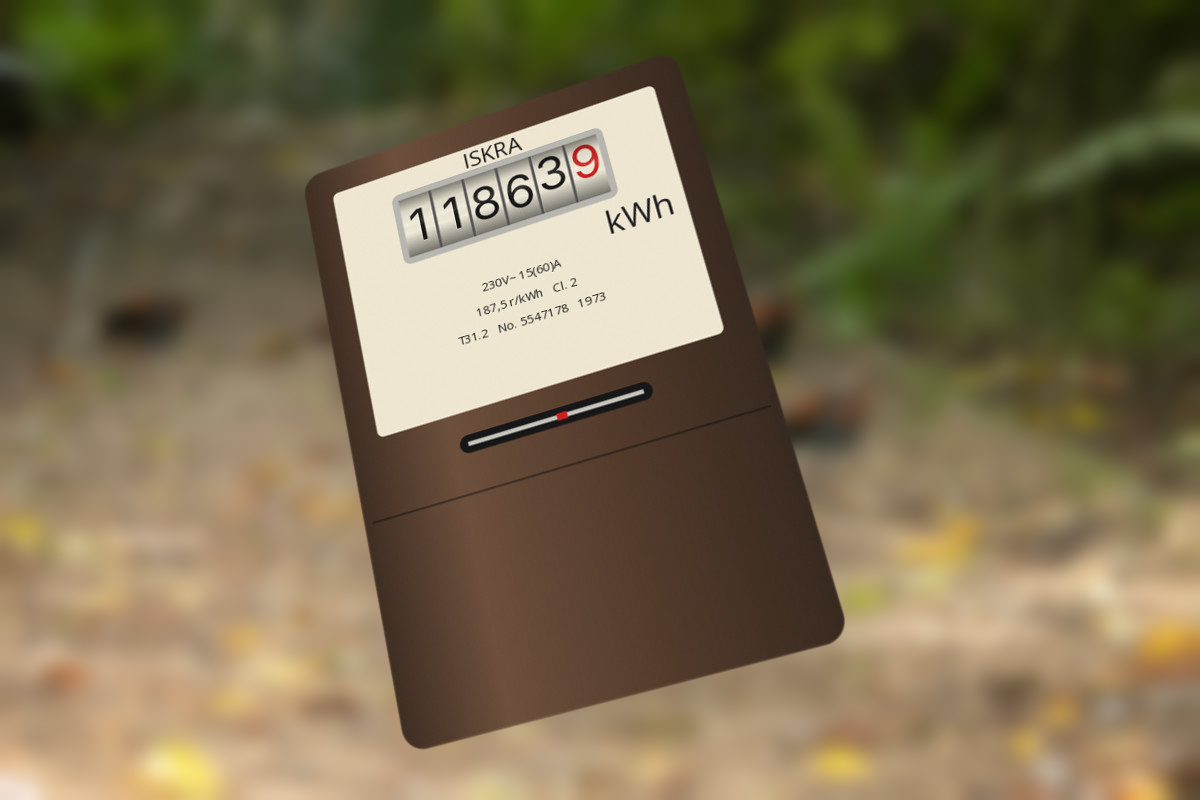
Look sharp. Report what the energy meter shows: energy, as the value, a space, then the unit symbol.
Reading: 11863.9 kWh
